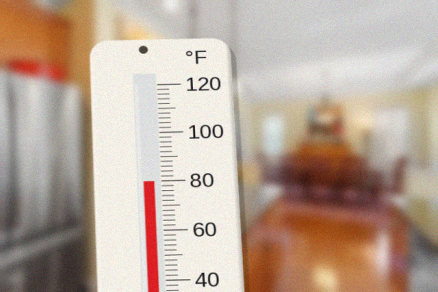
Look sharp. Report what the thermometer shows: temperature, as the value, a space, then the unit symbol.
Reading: 80 °F
